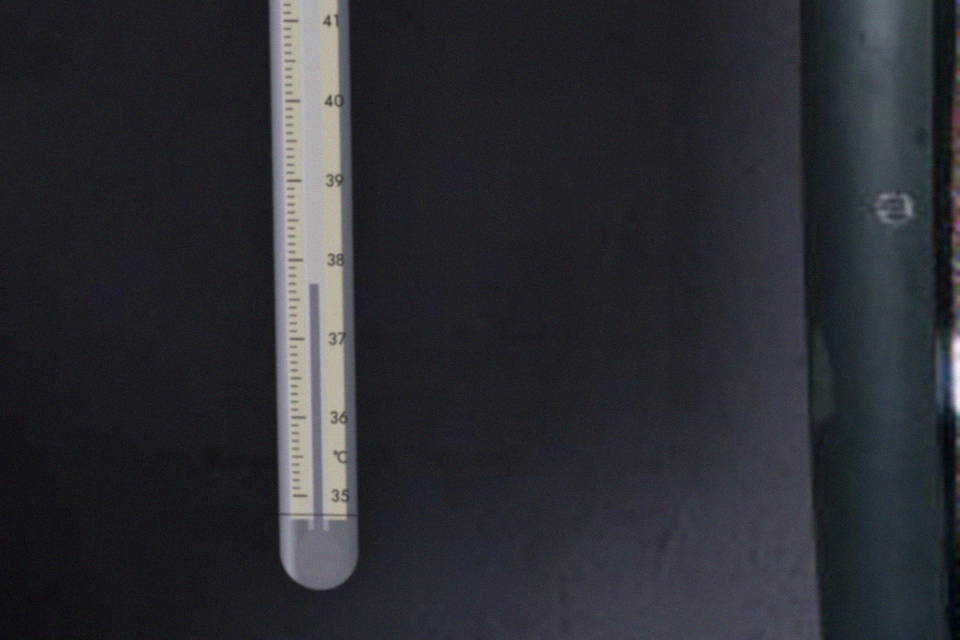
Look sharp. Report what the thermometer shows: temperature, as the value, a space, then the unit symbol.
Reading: 37.7 °C
